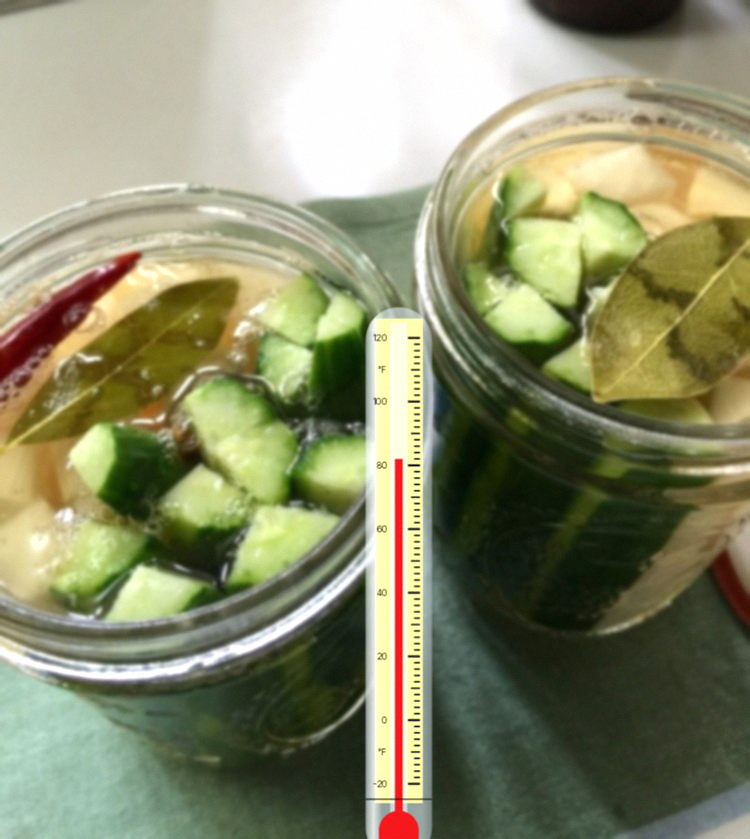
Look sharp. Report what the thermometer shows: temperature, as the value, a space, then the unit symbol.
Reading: 82 °F
